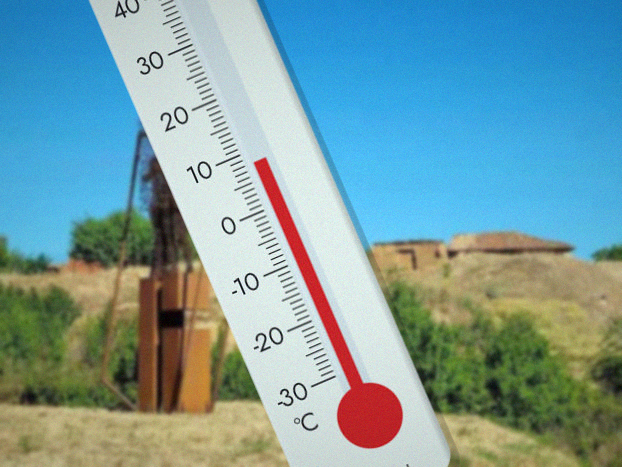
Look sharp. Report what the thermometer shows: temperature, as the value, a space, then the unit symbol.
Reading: 8 °C
